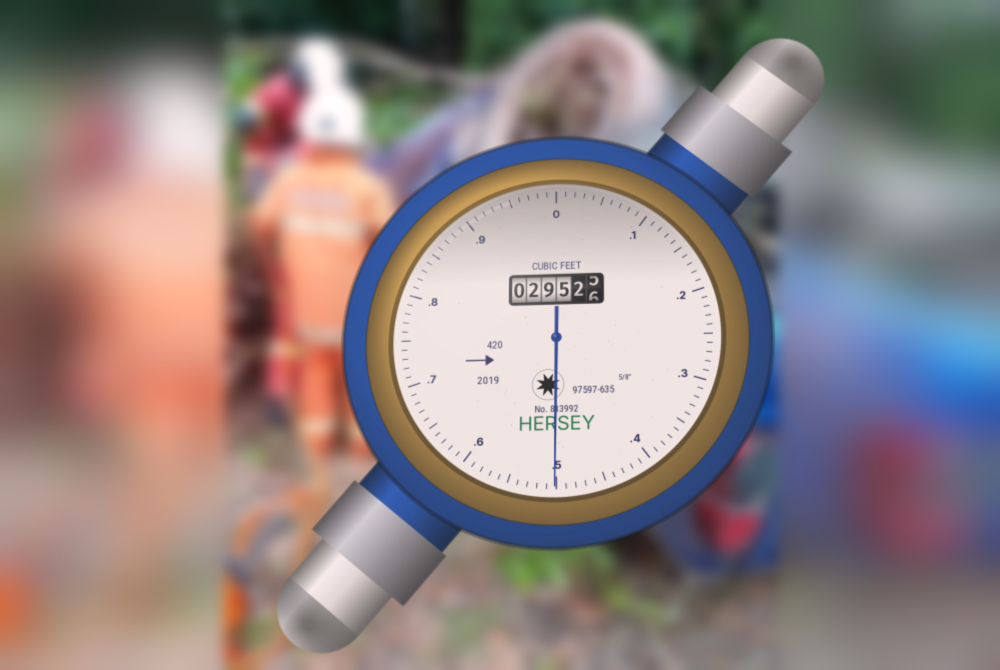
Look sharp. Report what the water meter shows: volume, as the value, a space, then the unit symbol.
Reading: 29525.50 ft³
